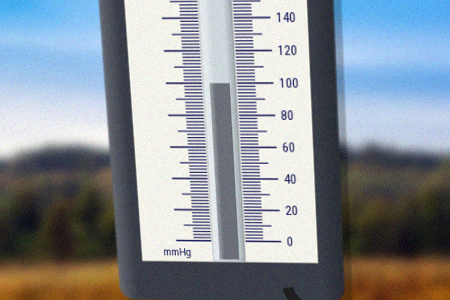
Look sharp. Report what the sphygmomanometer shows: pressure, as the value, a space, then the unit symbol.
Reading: 100 mmHg
